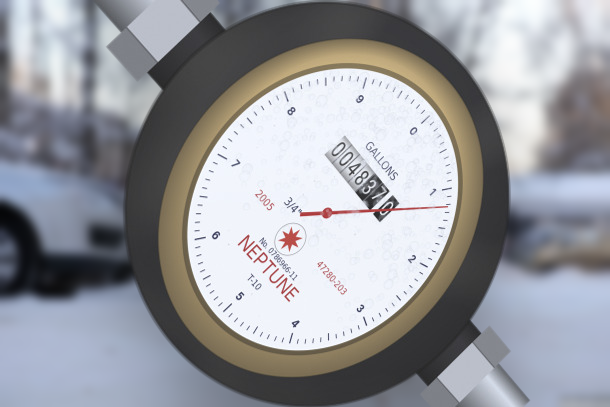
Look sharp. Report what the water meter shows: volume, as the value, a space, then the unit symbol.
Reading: 48371.2 gal
